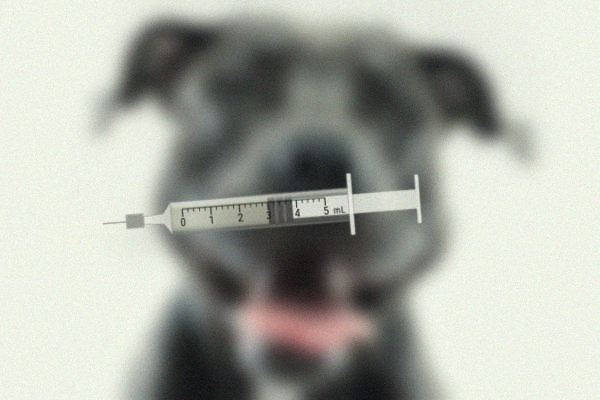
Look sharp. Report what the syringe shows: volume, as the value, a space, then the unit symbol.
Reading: 3 mL
